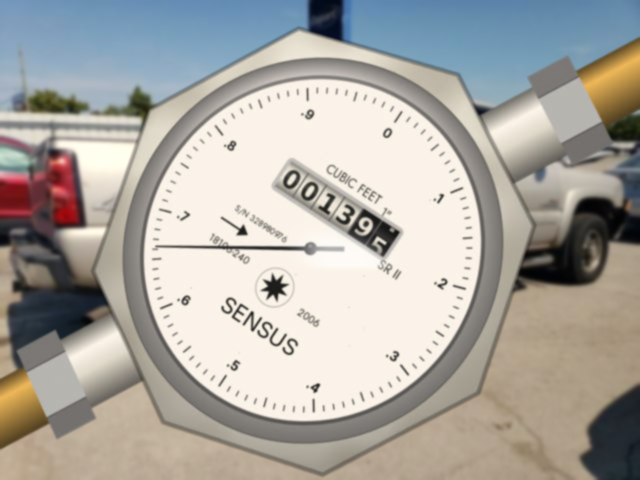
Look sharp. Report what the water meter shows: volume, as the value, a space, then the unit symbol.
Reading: 1394.66 ft³
